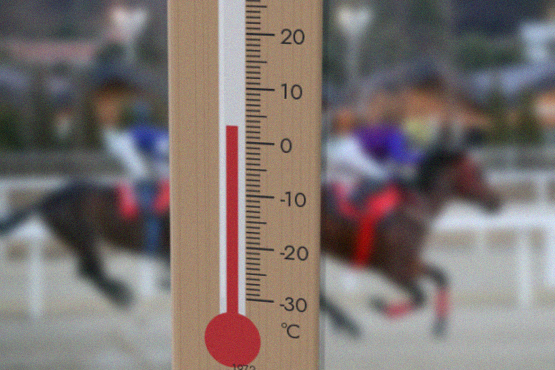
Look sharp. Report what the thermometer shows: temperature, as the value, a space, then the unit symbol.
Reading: 3 °C
